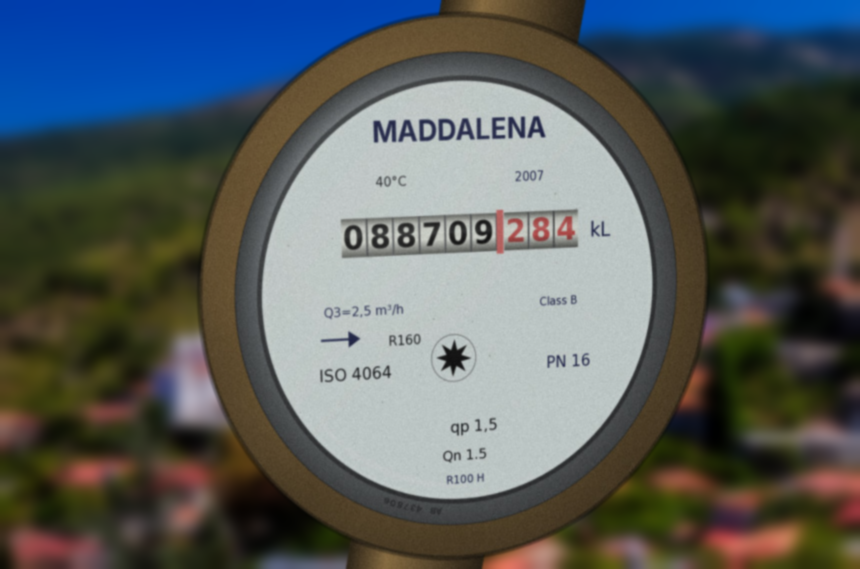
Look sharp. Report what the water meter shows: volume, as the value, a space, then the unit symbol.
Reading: 88709.284 kL
